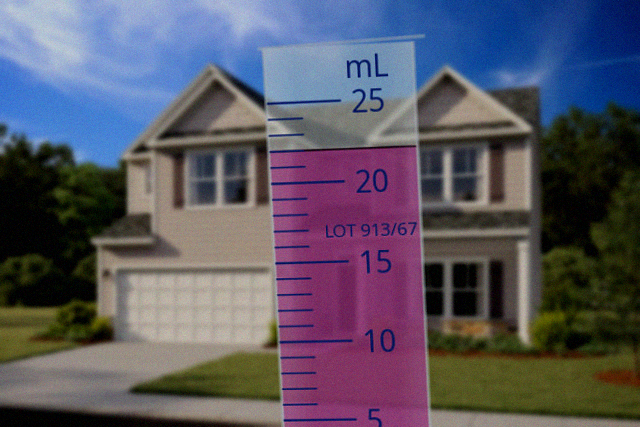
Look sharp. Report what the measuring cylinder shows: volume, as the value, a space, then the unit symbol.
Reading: 22 mL
